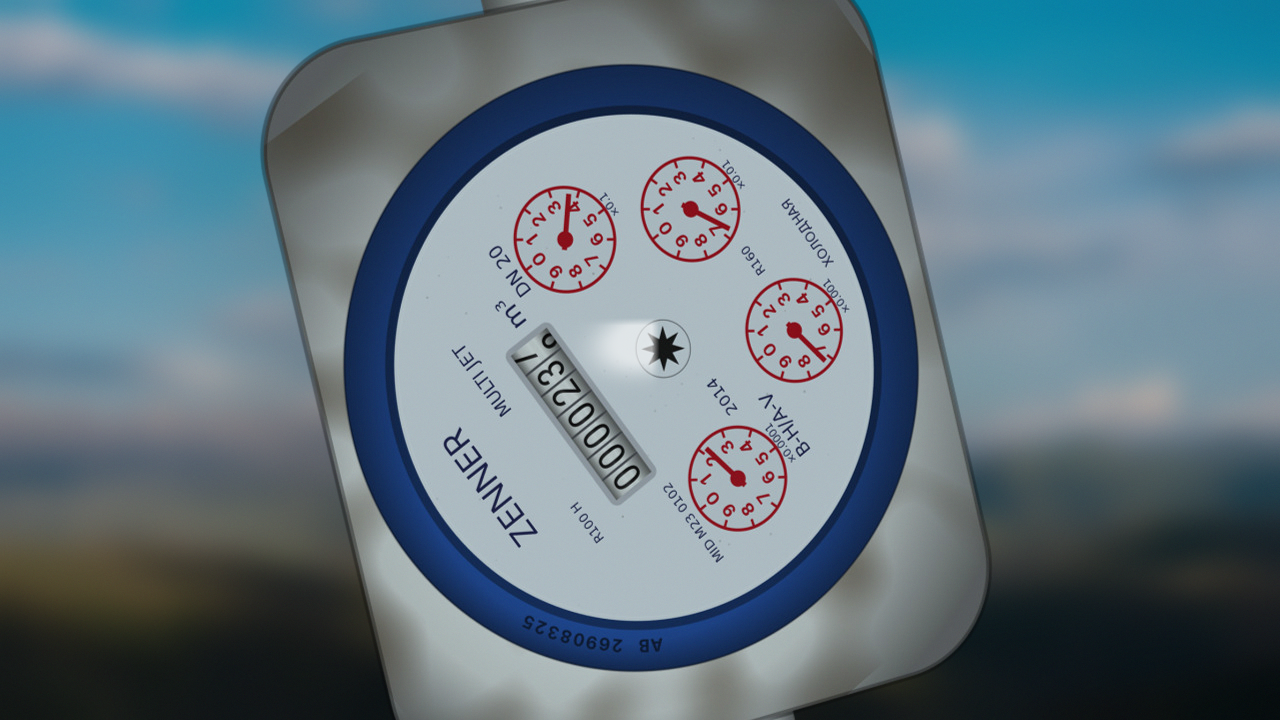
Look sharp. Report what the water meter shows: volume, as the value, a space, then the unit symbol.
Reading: 237.3672 m³
